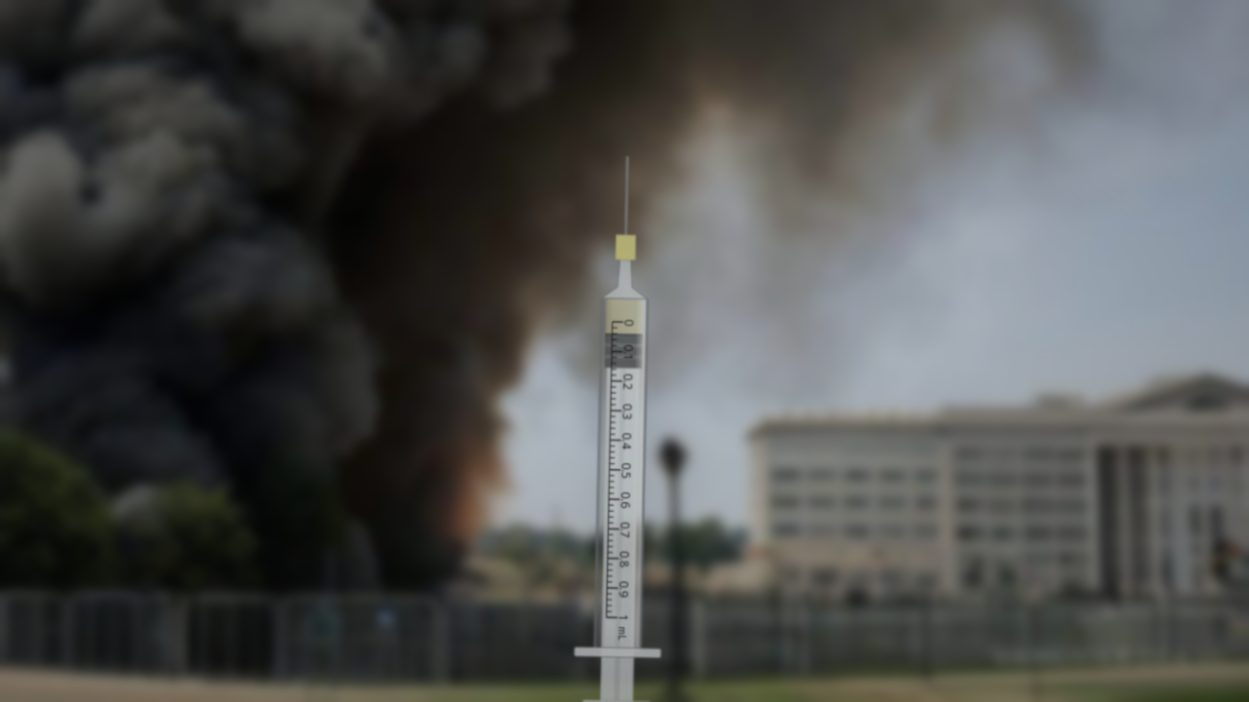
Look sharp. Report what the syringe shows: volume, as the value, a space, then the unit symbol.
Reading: 0.04 mL
